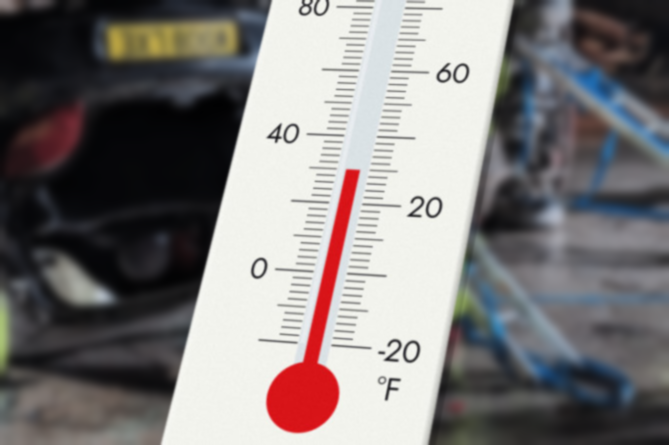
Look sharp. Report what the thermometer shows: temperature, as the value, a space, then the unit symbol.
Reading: 30 °F
